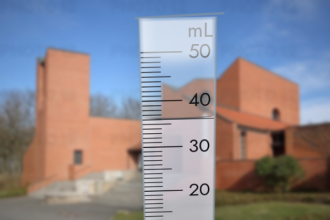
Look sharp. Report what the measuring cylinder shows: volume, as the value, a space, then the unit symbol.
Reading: 36 mL
